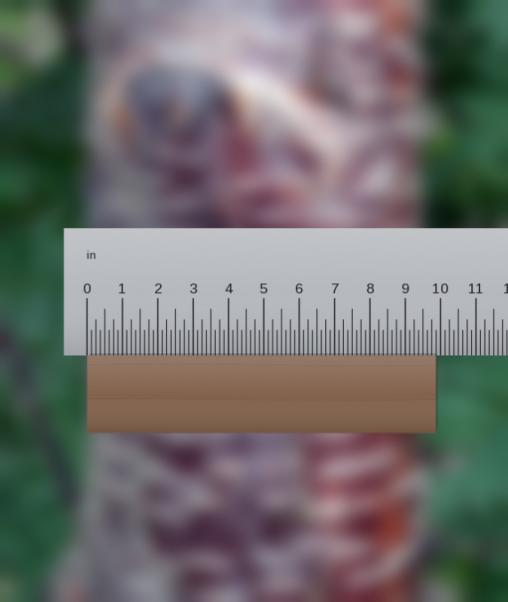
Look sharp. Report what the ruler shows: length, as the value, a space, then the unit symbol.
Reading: 9.875 in
